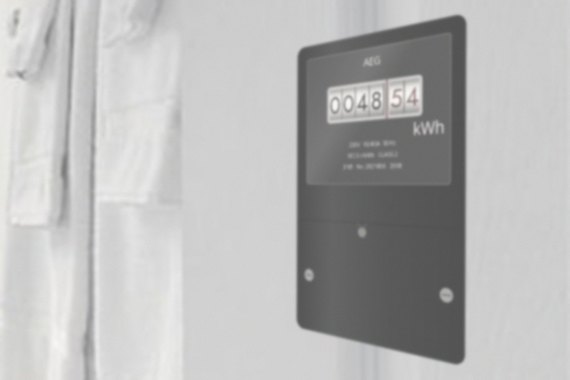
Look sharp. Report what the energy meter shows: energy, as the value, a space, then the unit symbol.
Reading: 48.54 kWh
